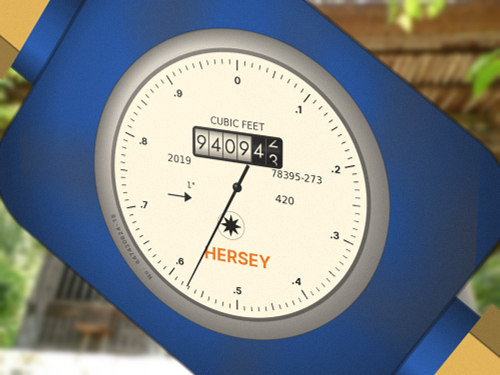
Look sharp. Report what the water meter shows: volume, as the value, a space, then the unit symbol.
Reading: 940942.57 ft³
